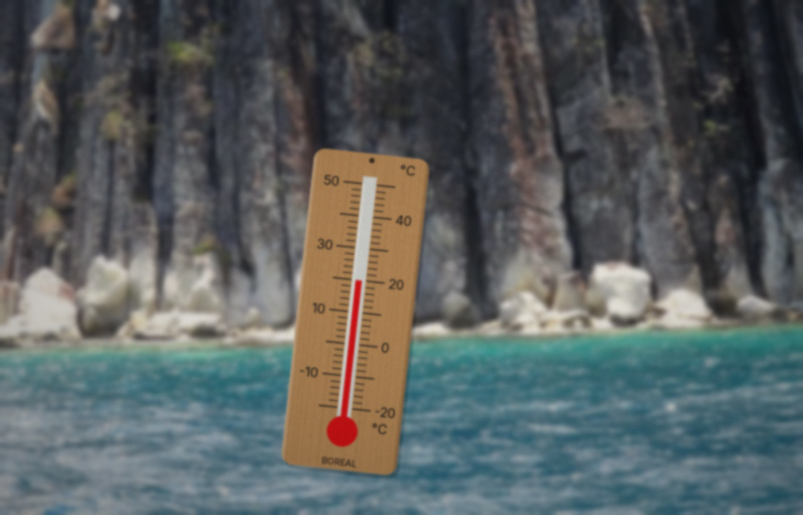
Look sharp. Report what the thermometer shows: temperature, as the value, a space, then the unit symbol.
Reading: 20 °C
